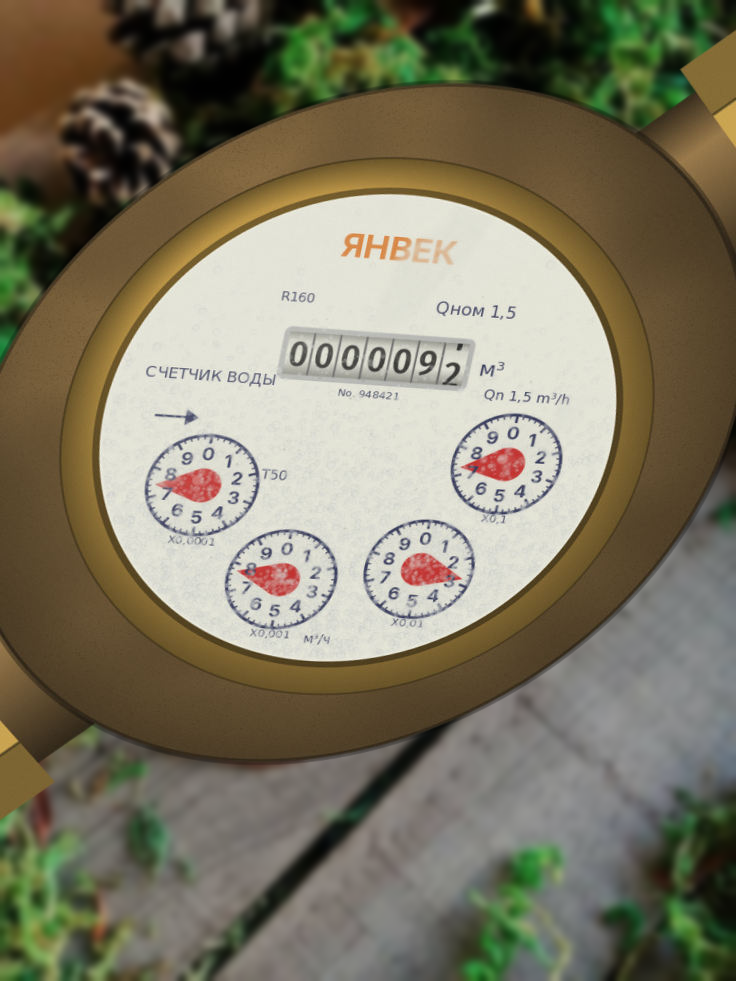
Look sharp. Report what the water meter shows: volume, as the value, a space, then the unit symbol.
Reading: 91.7277 m³
